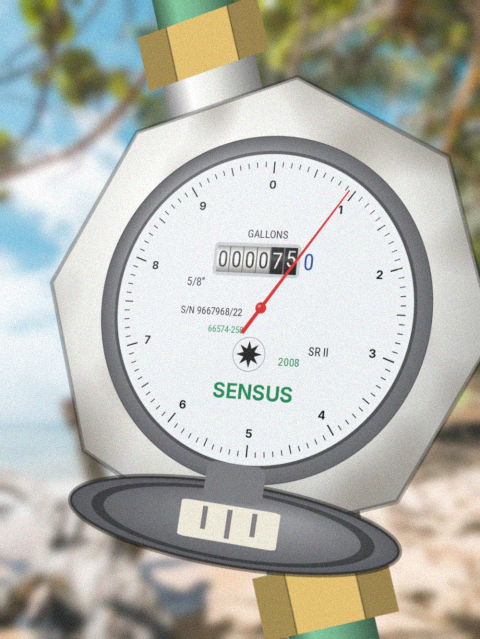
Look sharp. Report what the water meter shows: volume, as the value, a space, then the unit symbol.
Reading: 750.9 gal
